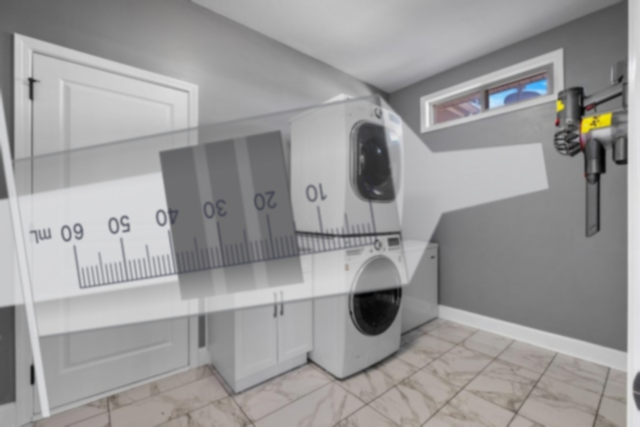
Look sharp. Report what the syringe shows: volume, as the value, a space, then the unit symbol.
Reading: 15 mL
